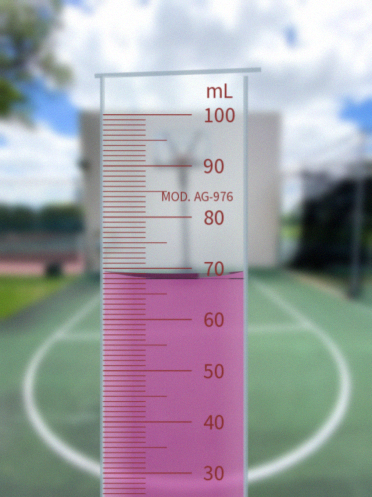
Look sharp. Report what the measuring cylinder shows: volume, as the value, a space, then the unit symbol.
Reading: 68 mL
